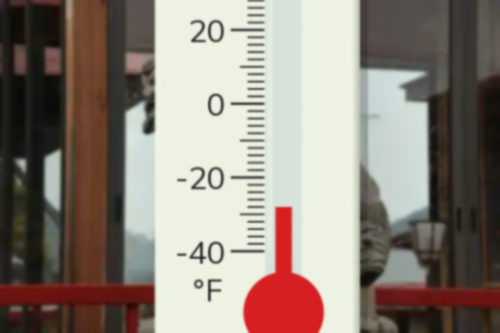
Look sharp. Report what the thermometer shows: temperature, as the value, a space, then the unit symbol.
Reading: -28 °F
